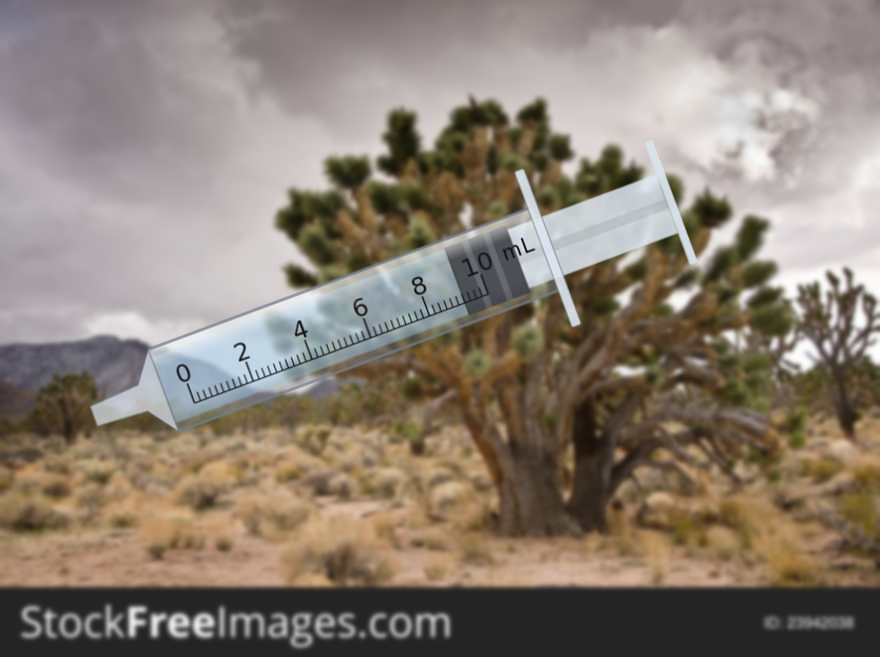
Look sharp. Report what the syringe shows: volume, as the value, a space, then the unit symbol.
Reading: 9.2 mL
